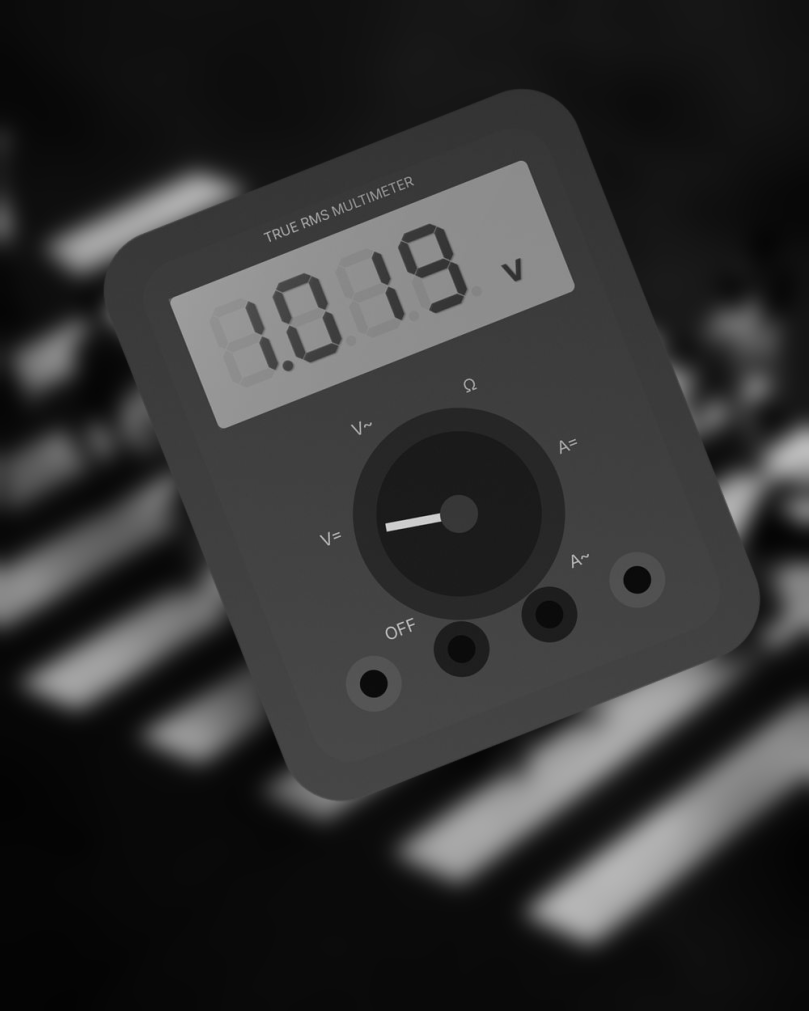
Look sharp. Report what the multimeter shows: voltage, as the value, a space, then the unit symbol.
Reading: 1.019 V
